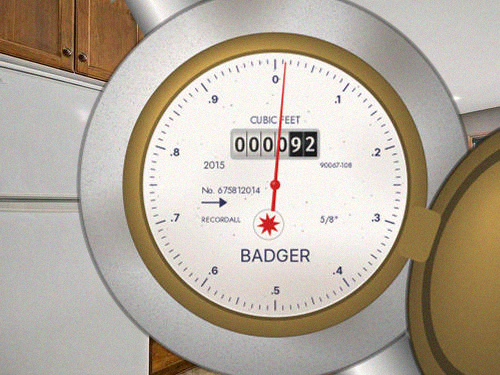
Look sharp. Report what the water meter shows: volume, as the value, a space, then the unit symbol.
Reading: 92.01 ft³
